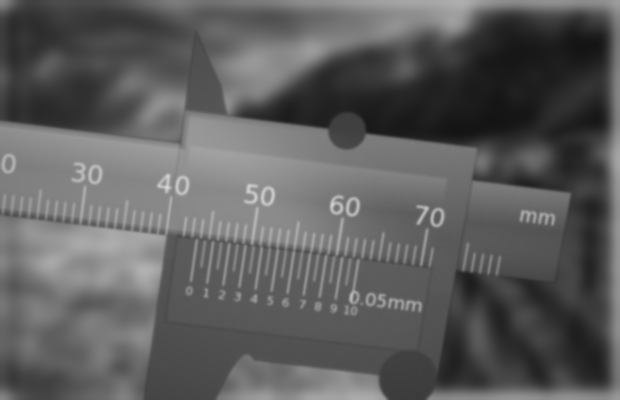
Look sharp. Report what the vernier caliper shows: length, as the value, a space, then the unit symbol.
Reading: 43.6 mm
